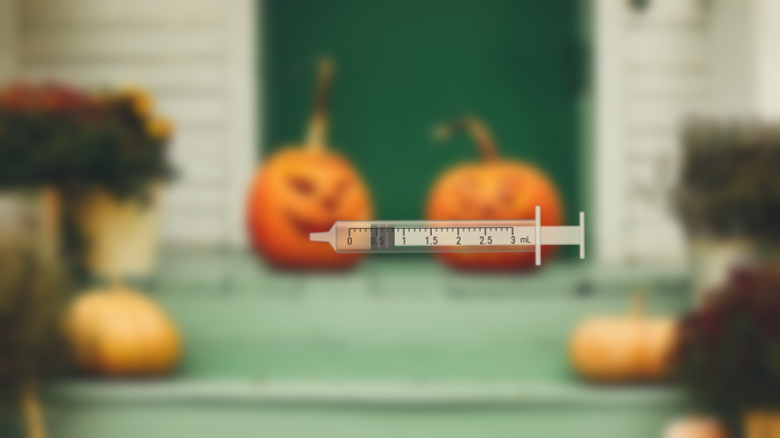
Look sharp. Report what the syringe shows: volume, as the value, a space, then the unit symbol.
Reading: 0.4 mL
